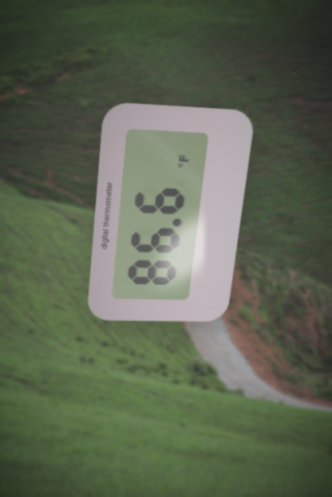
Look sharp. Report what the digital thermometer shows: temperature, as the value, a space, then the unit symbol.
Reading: 86.6 °F
